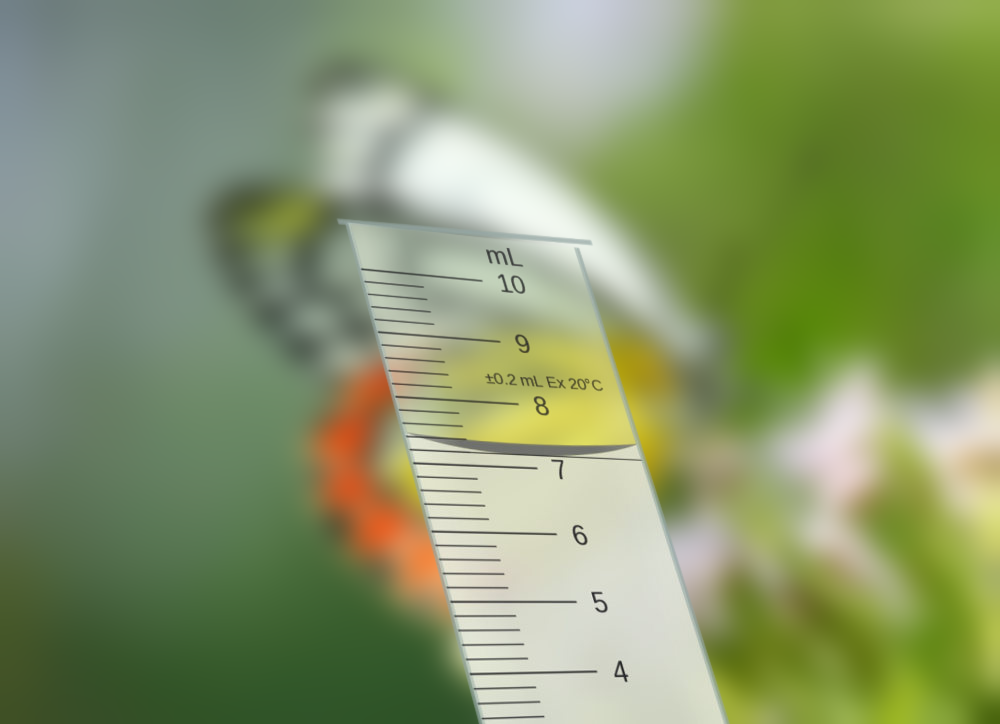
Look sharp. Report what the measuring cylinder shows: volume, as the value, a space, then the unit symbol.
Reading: 7.2 mL
